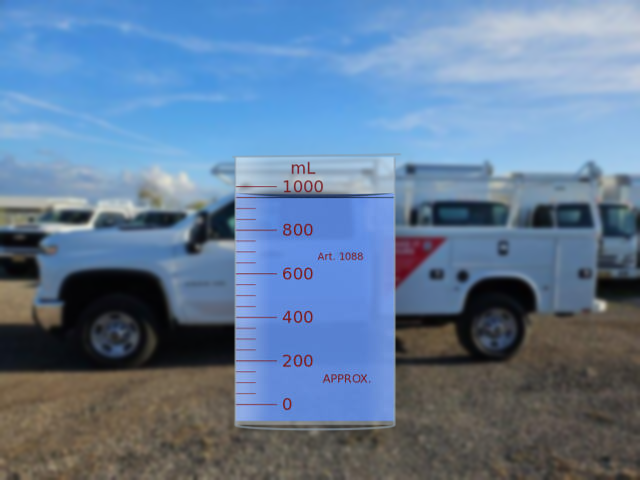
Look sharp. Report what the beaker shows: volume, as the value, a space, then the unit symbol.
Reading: 950 mL
